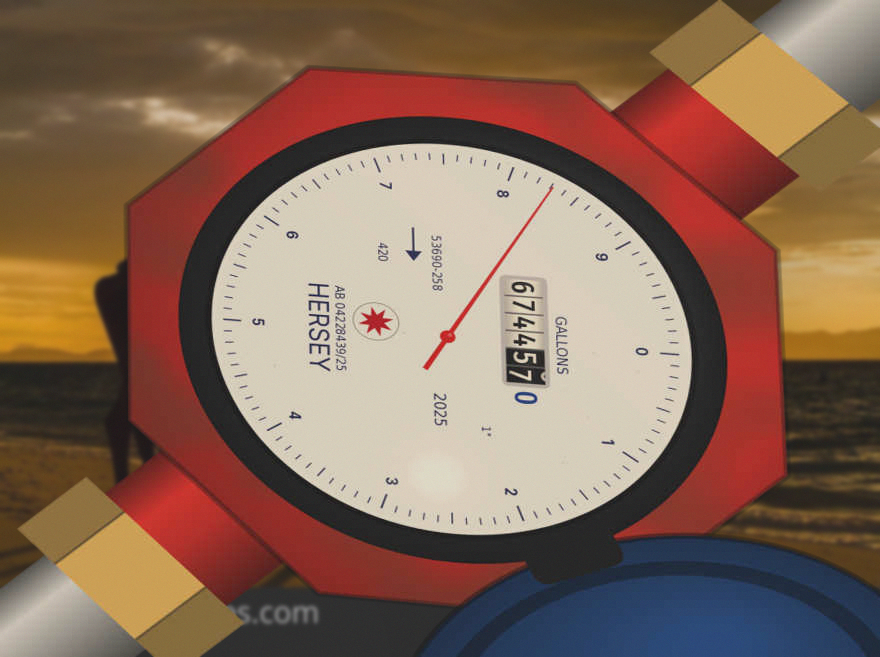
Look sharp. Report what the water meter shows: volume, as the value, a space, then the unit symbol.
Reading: 6744568.3 gal
